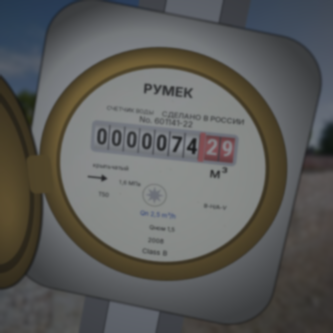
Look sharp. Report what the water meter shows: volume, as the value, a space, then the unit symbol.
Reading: 74.29 m³
